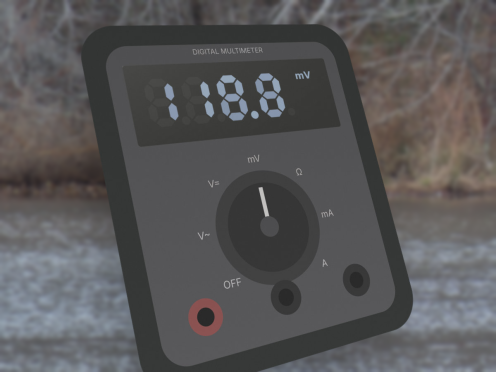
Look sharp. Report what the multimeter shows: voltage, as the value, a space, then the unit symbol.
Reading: 118.8 mV
